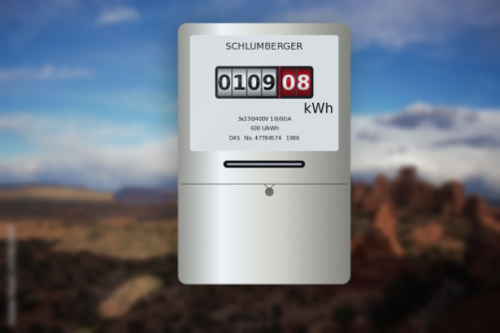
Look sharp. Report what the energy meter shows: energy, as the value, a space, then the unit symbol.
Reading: 109.08 kWh
